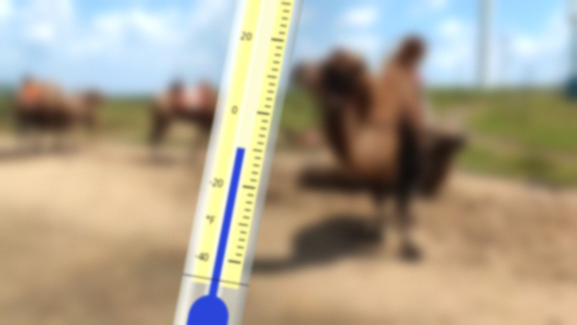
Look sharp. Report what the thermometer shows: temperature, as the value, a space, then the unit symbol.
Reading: -10 °F
